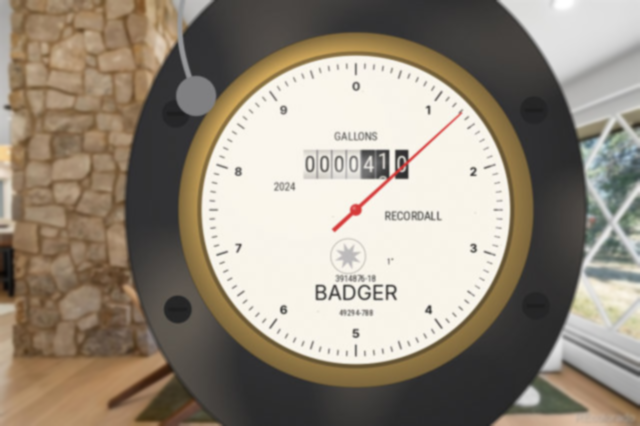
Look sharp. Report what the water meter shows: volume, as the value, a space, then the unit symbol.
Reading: 411.3 gal
